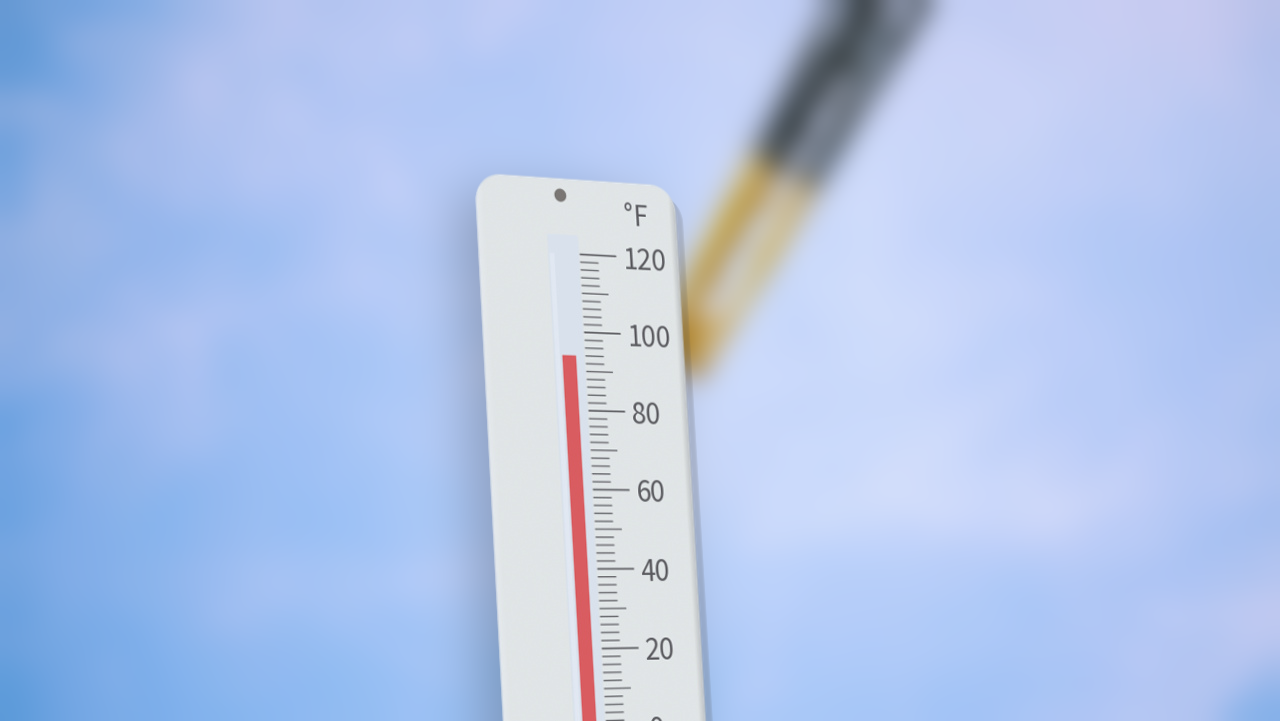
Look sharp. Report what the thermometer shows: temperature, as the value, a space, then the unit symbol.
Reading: 94 °F
